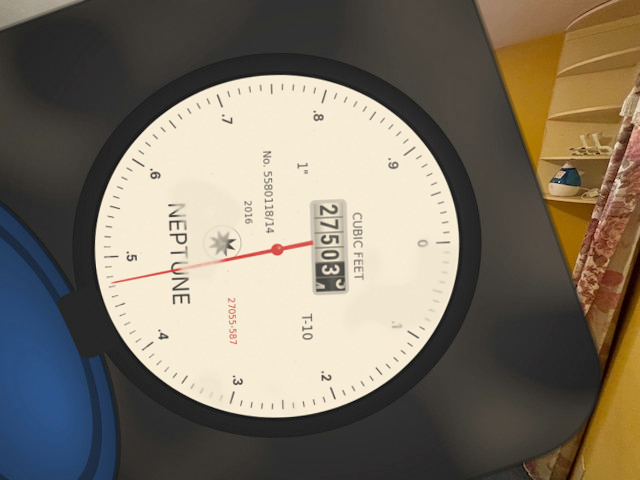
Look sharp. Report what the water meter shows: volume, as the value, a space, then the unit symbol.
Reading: 275033.47 ft³
